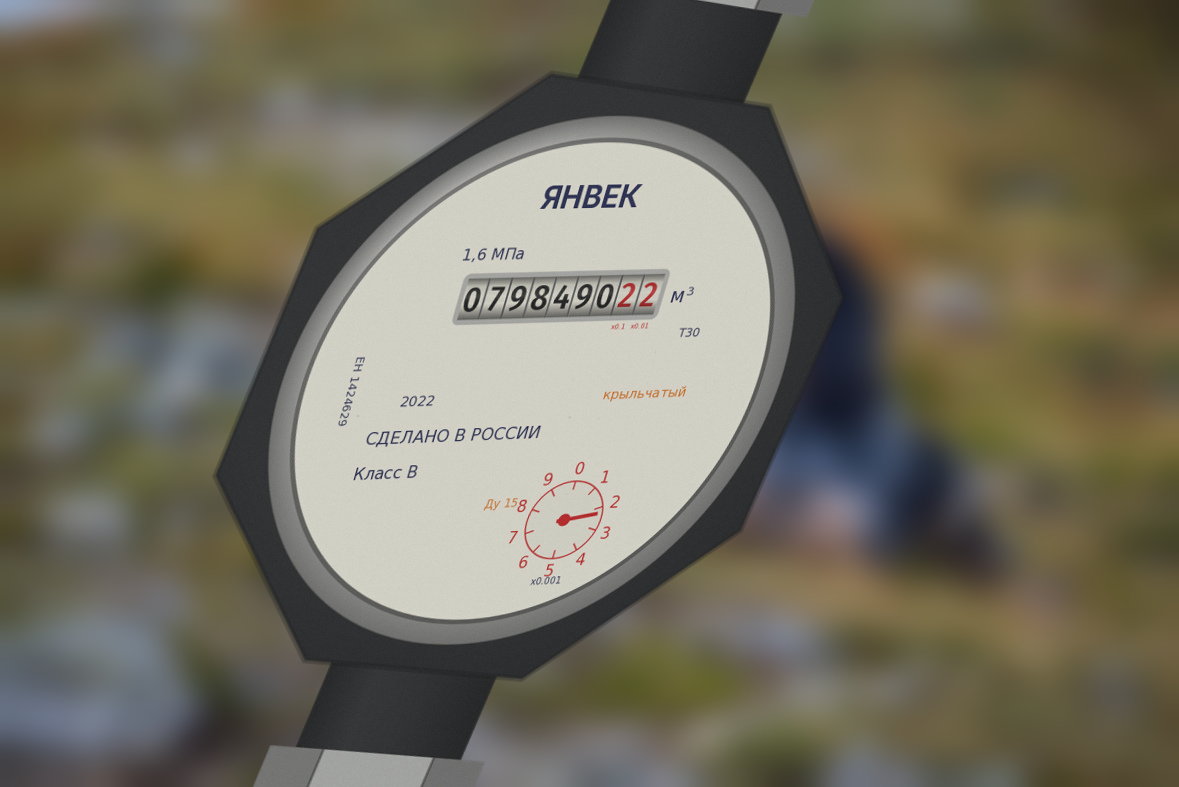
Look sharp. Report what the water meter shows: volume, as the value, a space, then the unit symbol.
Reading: 798490.222 m³
